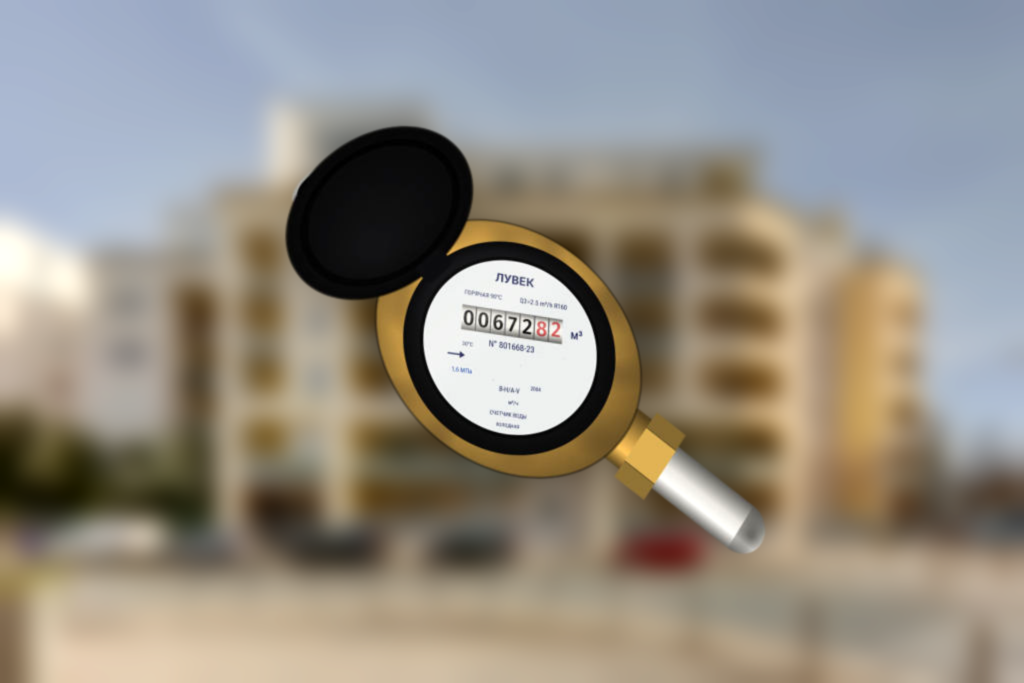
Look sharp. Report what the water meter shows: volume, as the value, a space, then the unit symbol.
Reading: 672.82 m³
